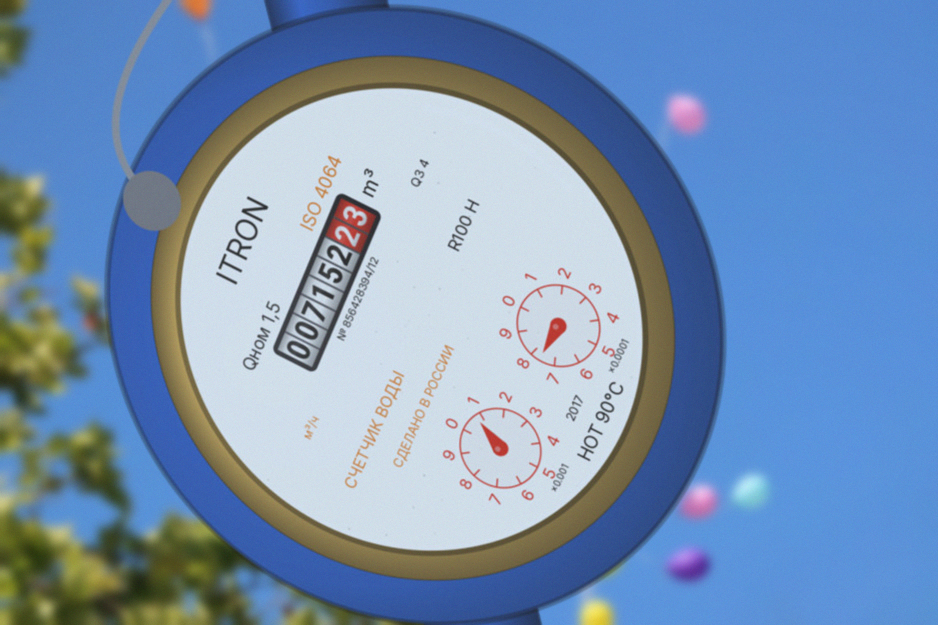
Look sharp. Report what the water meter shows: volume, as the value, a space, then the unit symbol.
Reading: 7152.2307 m³
